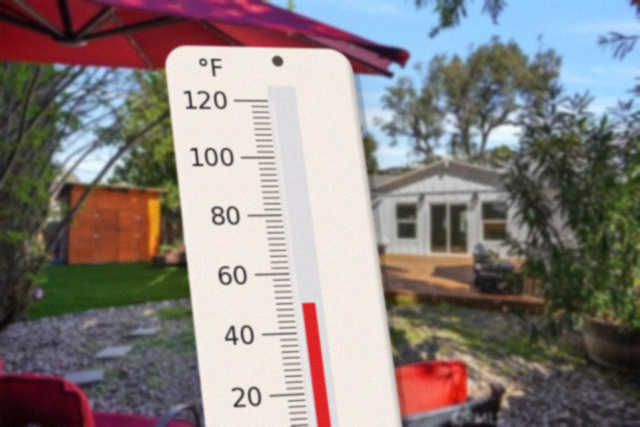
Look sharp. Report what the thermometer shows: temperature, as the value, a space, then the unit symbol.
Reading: 50 °F
